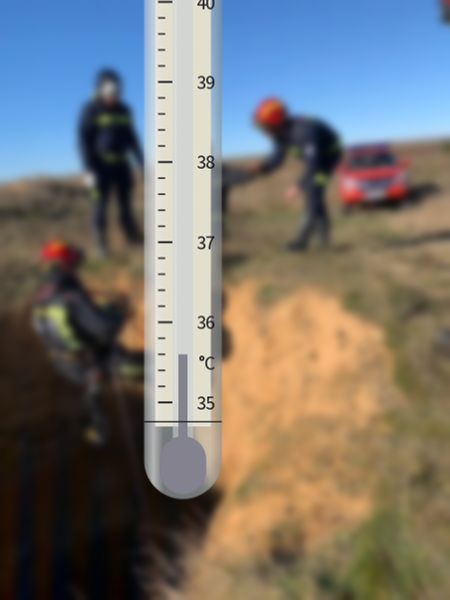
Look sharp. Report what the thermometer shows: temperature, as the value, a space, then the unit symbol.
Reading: 35.6 °C
